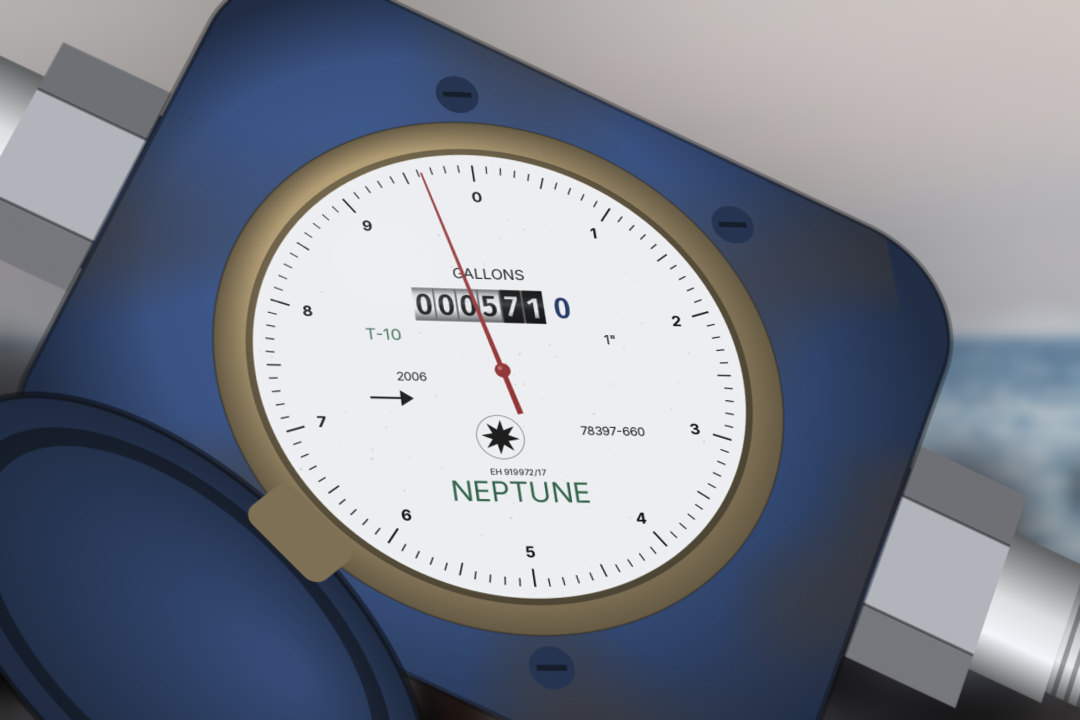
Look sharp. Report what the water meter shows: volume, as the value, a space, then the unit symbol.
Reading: 5709.6 gal
